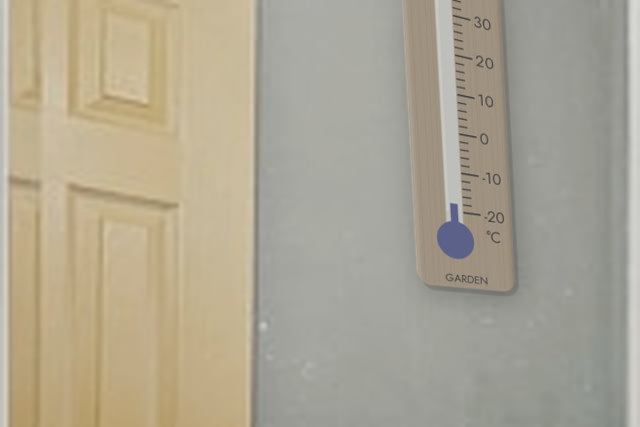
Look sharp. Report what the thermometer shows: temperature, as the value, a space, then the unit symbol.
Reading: -18 °C
